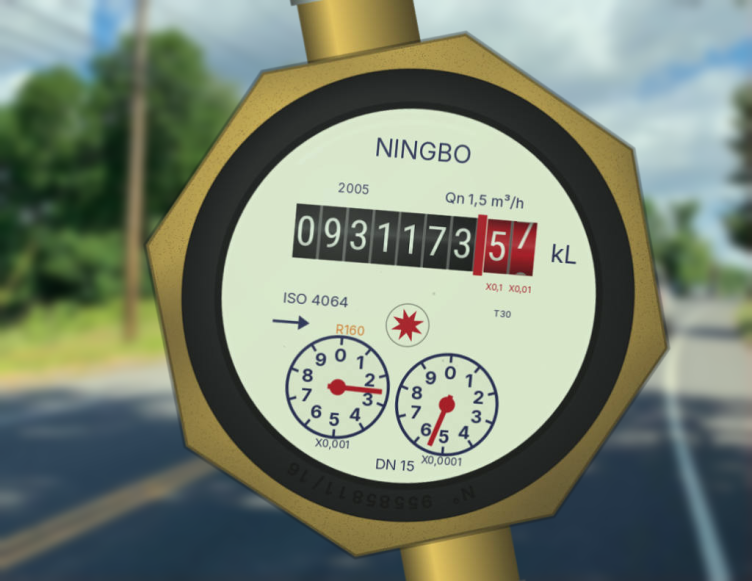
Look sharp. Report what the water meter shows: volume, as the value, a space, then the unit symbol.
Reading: 931173.5725 kL
